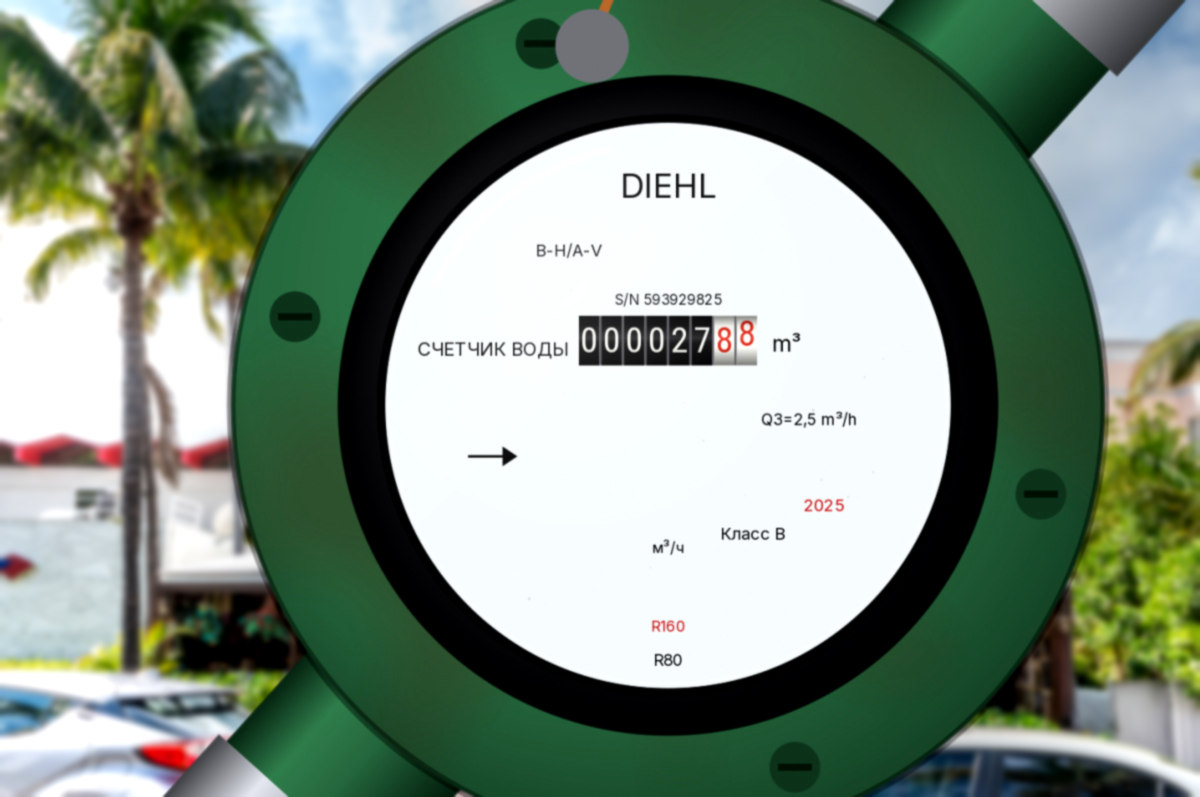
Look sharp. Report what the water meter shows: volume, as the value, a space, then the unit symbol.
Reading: 27.88 m³
